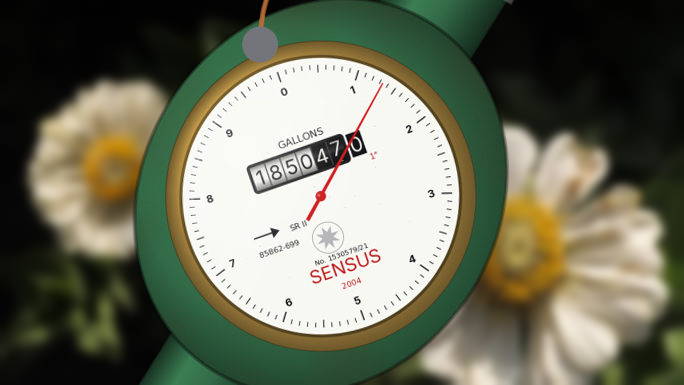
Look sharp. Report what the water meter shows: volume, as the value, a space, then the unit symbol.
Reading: 1850471.3 gal
